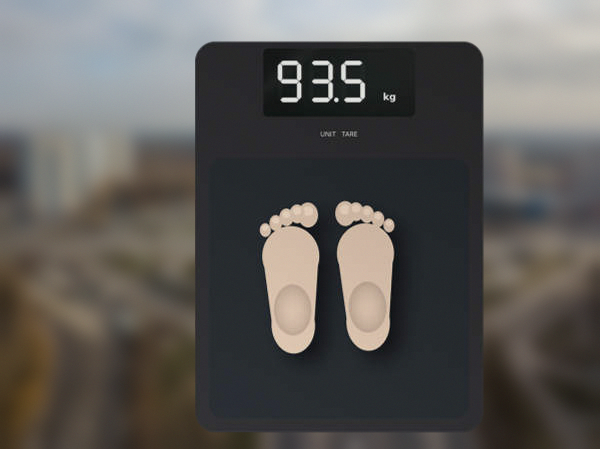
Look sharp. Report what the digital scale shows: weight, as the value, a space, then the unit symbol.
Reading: 93.5 kg
